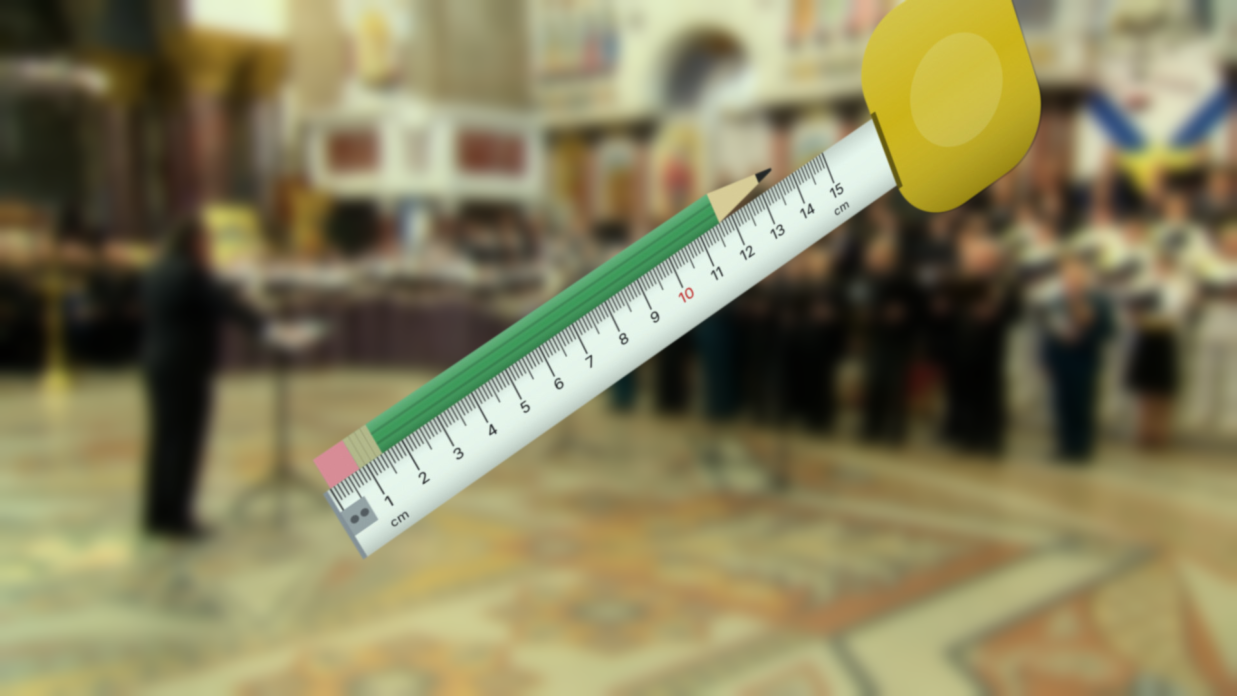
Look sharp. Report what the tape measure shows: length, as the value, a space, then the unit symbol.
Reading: 13.5 cm
